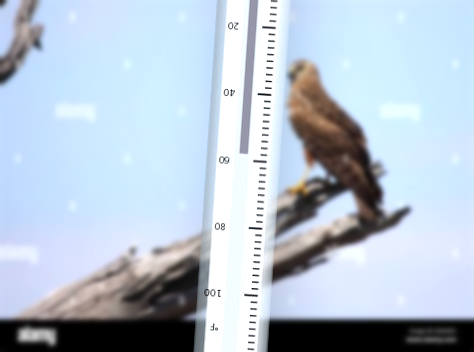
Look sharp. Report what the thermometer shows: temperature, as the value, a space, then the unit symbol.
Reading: 58 °F
